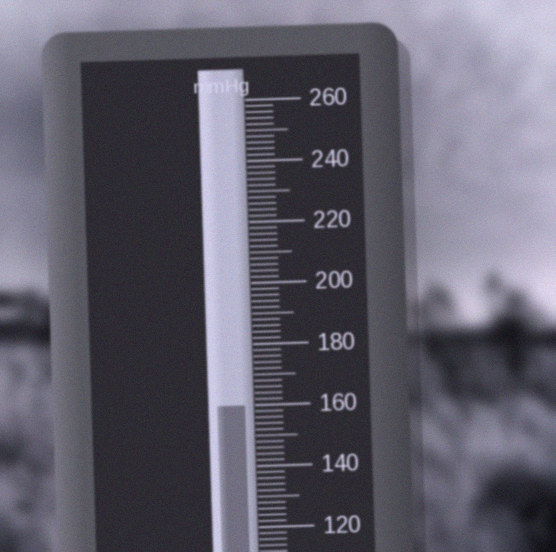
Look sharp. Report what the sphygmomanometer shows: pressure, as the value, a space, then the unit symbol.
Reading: 160 mmHg
